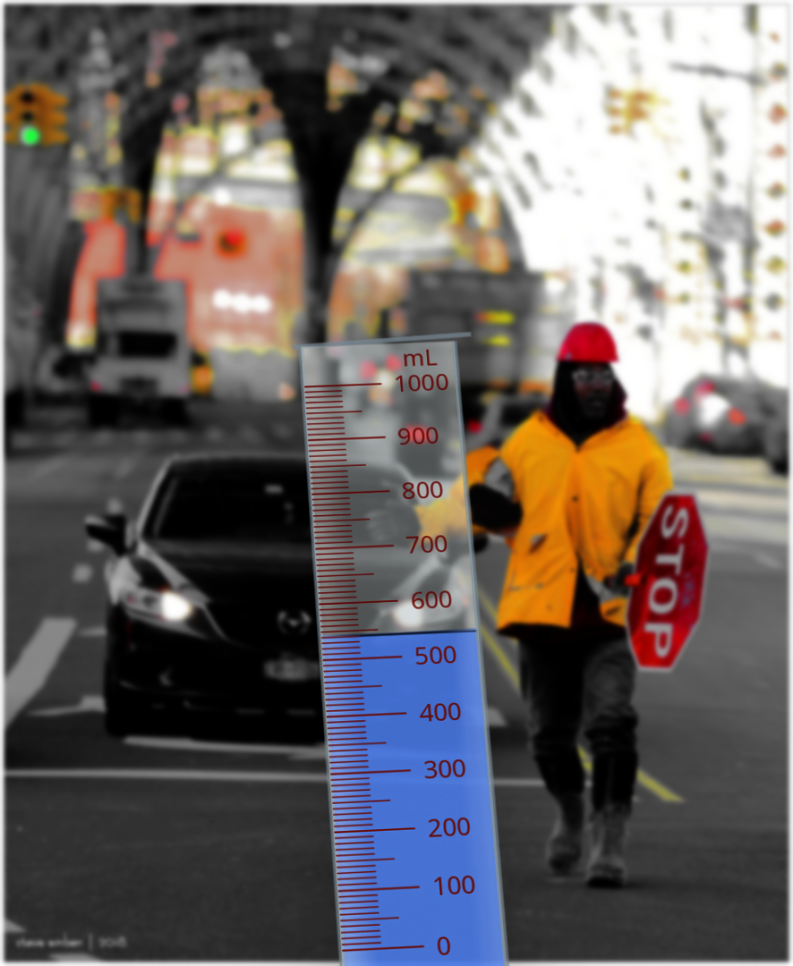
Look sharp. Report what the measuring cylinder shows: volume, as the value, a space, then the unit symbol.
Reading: 540 mL
